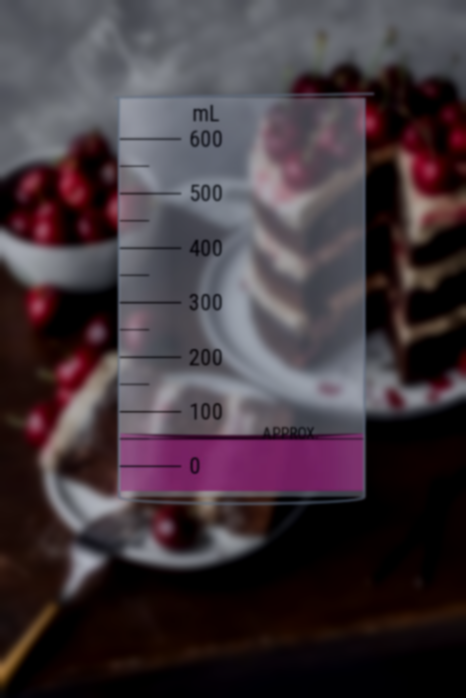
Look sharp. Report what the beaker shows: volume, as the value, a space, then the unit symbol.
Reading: 50 mL
